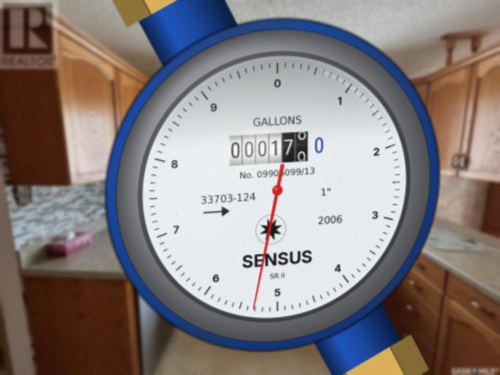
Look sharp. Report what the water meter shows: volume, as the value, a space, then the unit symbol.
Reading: 1785.3 gal
